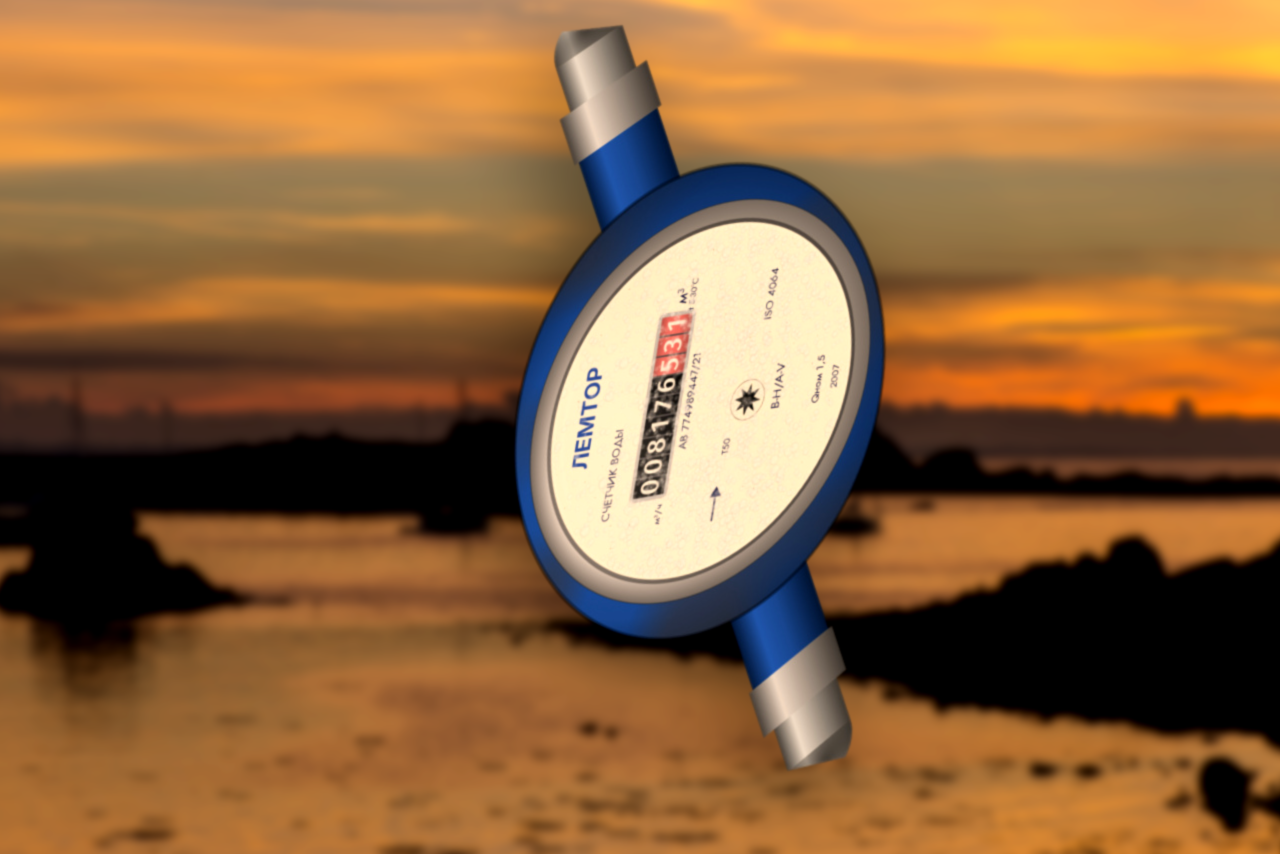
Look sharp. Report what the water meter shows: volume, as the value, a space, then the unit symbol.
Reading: 8176.531 m³
